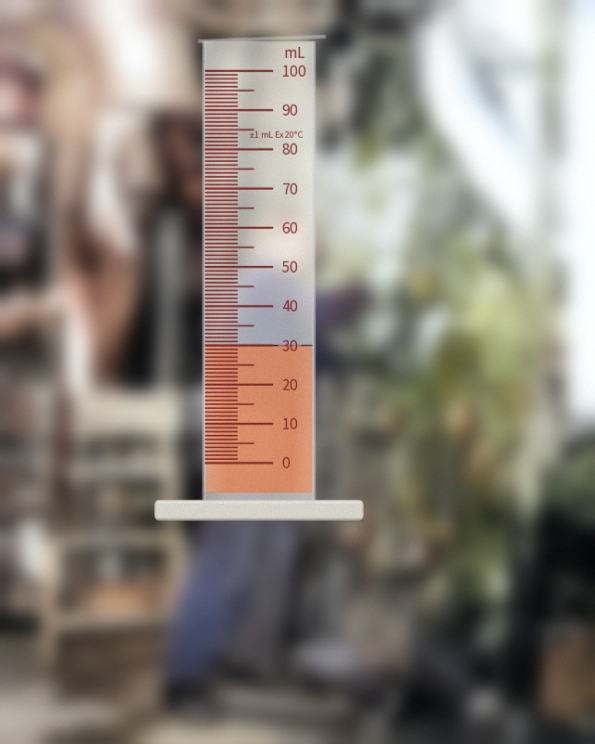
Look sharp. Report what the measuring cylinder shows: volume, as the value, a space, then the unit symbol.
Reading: 30 mL
